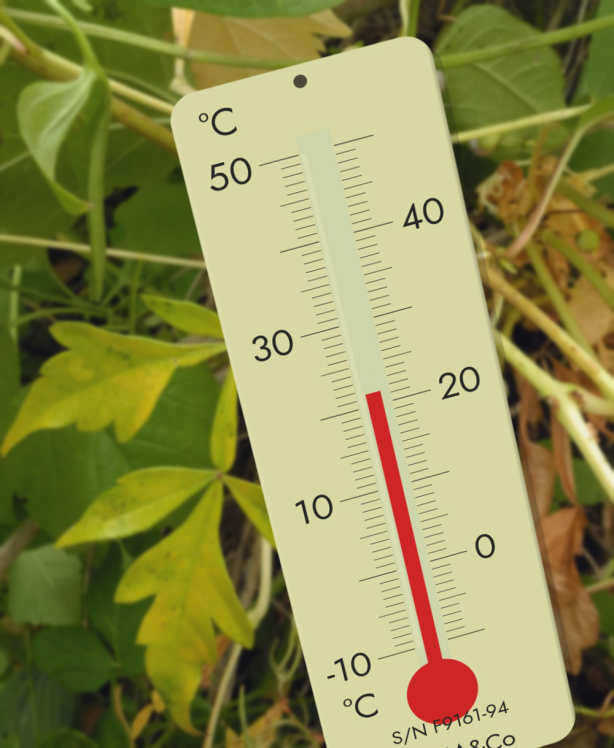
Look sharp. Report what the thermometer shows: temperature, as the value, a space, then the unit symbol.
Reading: 21.5 °C
